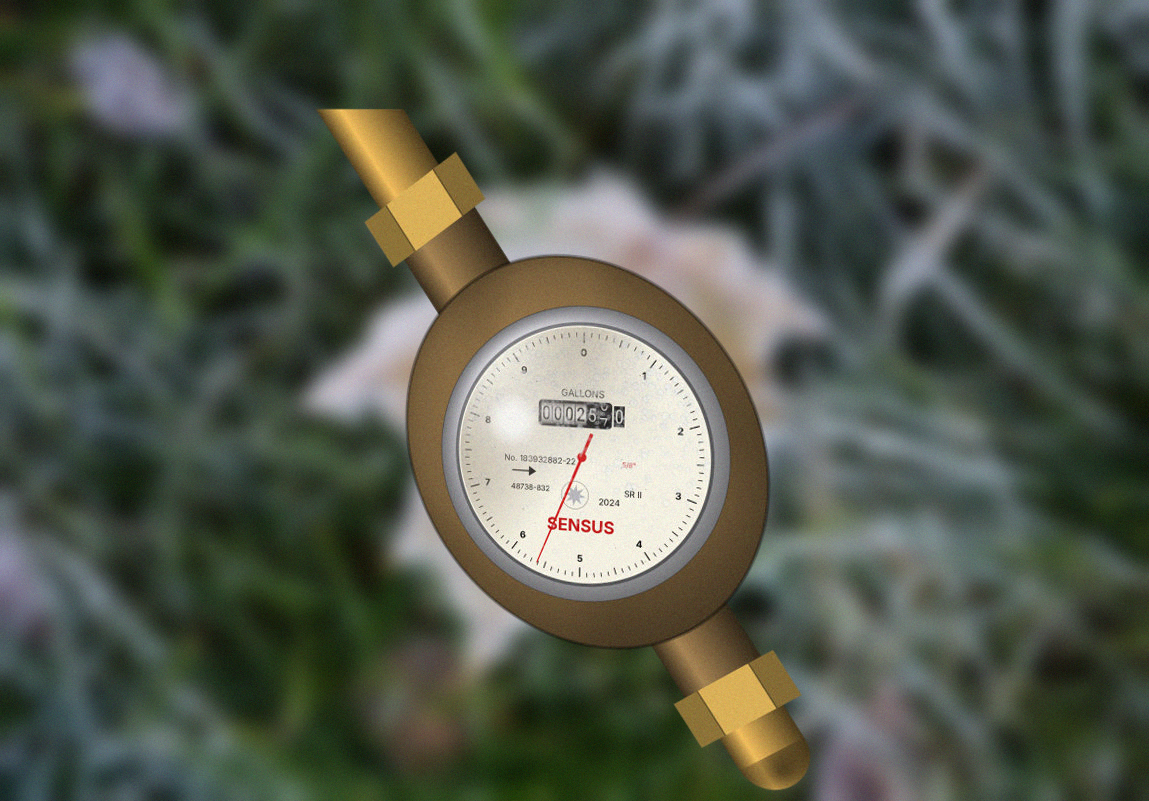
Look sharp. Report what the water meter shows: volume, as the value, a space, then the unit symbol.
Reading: 2565.6 gal
